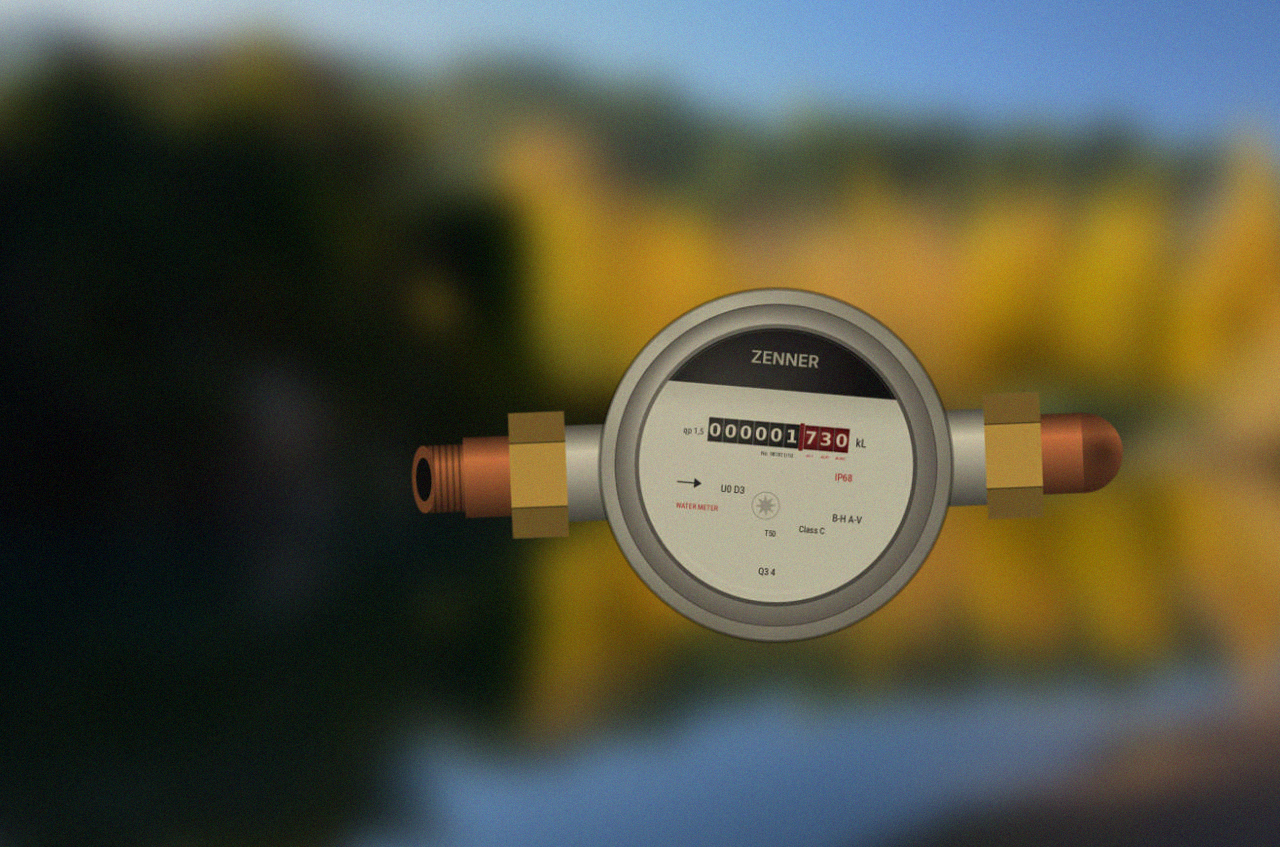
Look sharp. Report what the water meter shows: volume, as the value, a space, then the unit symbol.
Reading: 1.730 kL
